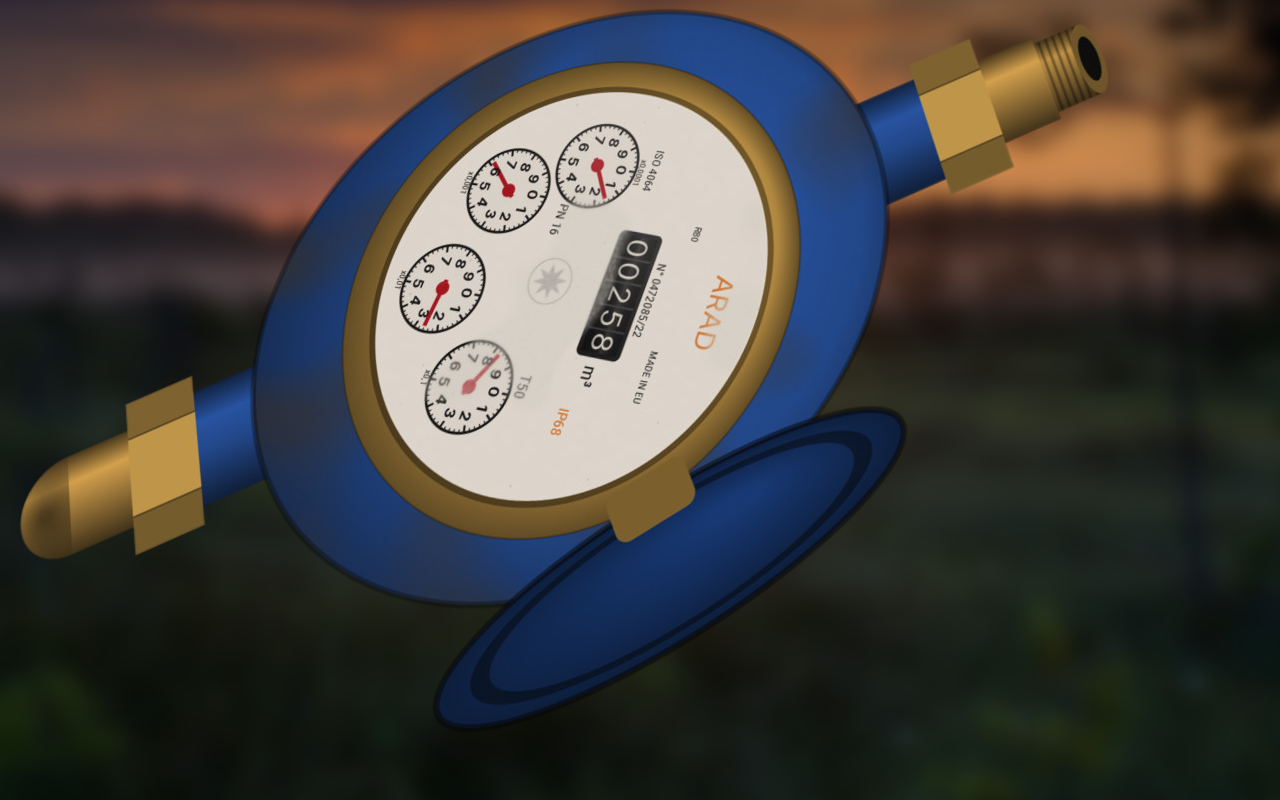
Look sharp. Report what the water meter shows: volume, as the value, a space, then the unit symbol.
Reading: 258.8261 m³
